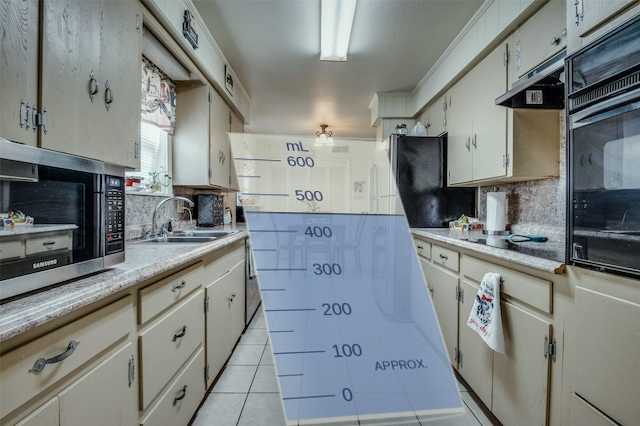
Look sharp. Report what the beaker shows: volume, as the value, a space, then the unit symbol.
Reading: 450 mL
